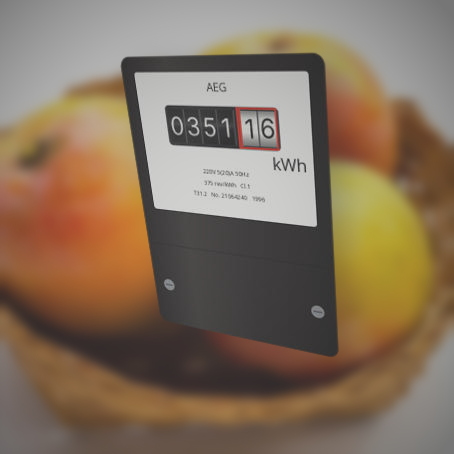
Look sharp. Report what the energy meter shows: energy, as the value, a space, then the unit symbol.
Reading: 351.16 kWh
